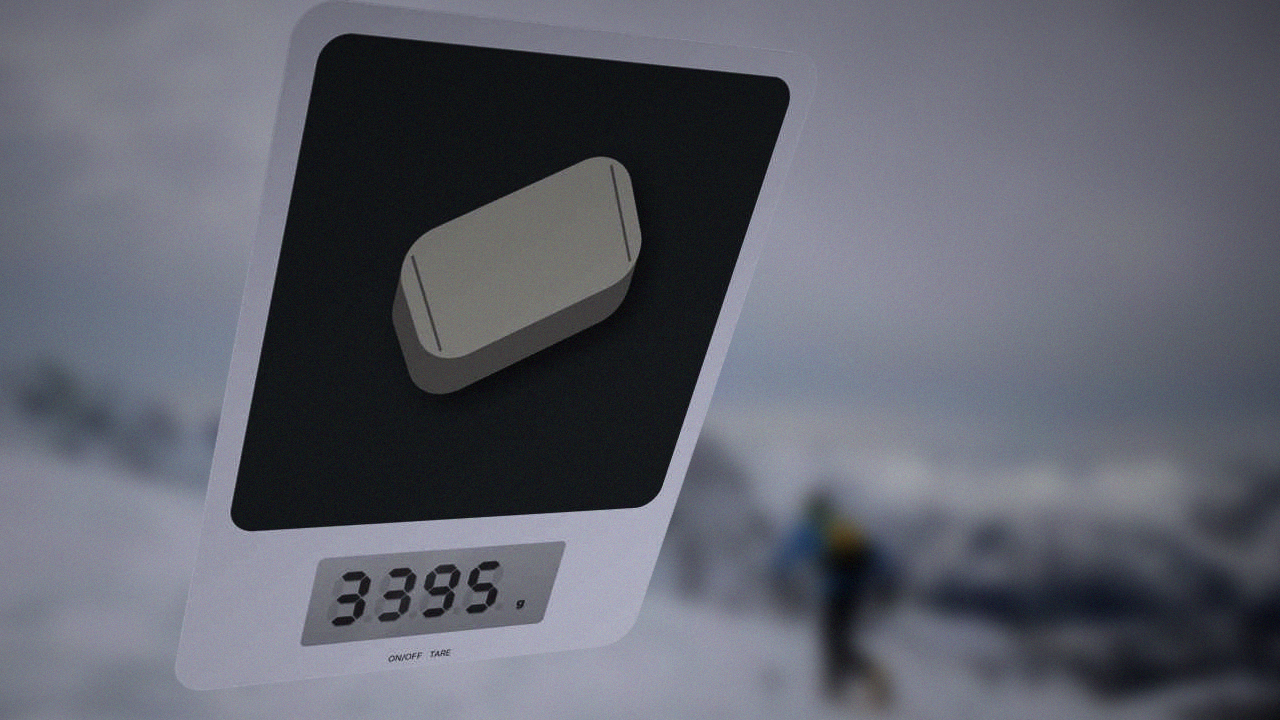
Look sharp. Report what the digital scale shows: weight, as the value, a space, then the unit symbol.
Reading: 3395 g
